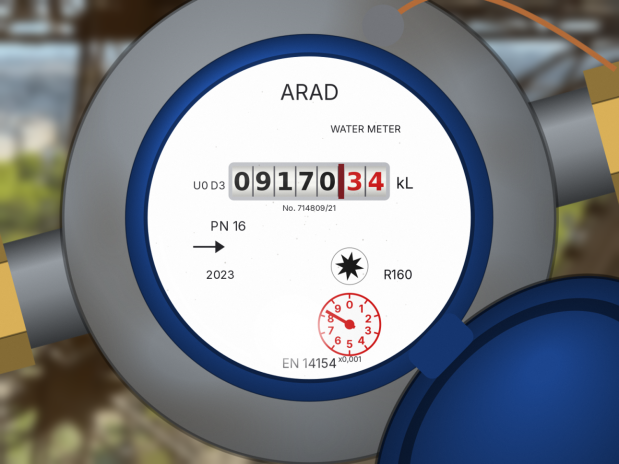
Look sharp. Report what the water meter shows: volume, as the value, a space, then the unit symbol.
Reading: 9170.348 kL
